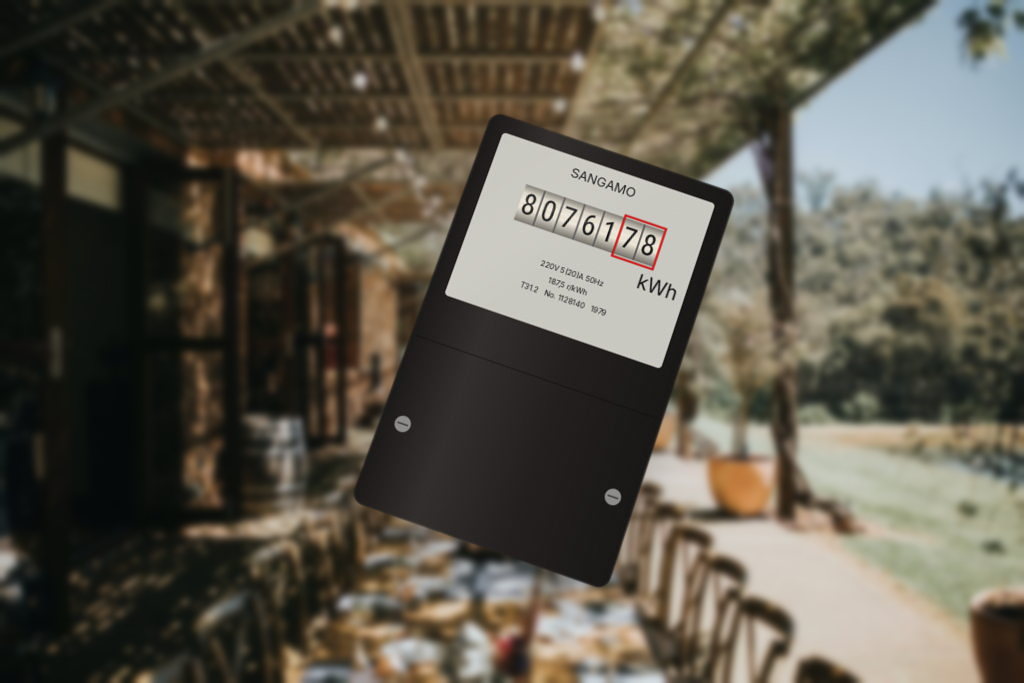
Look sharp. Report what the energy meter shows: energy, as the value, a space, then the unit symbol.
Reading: 80761.78 kWh
